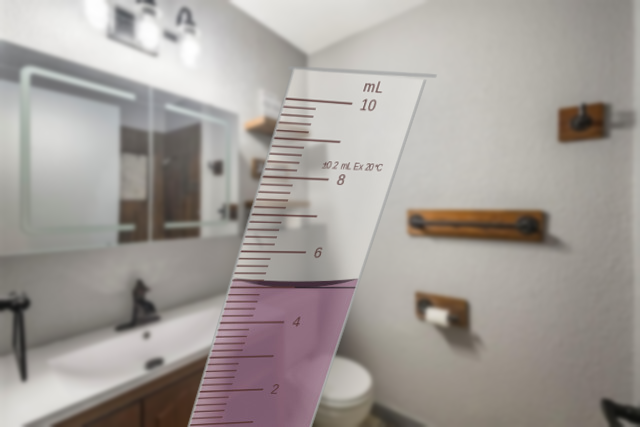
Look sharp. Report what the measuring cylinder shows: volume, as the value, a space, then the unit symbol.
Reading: 5 mL
